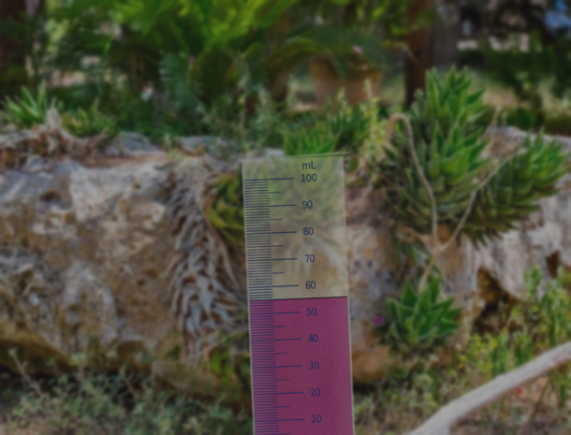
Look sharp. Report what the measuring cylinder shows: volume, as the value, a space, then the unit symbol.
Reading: 55 mL
